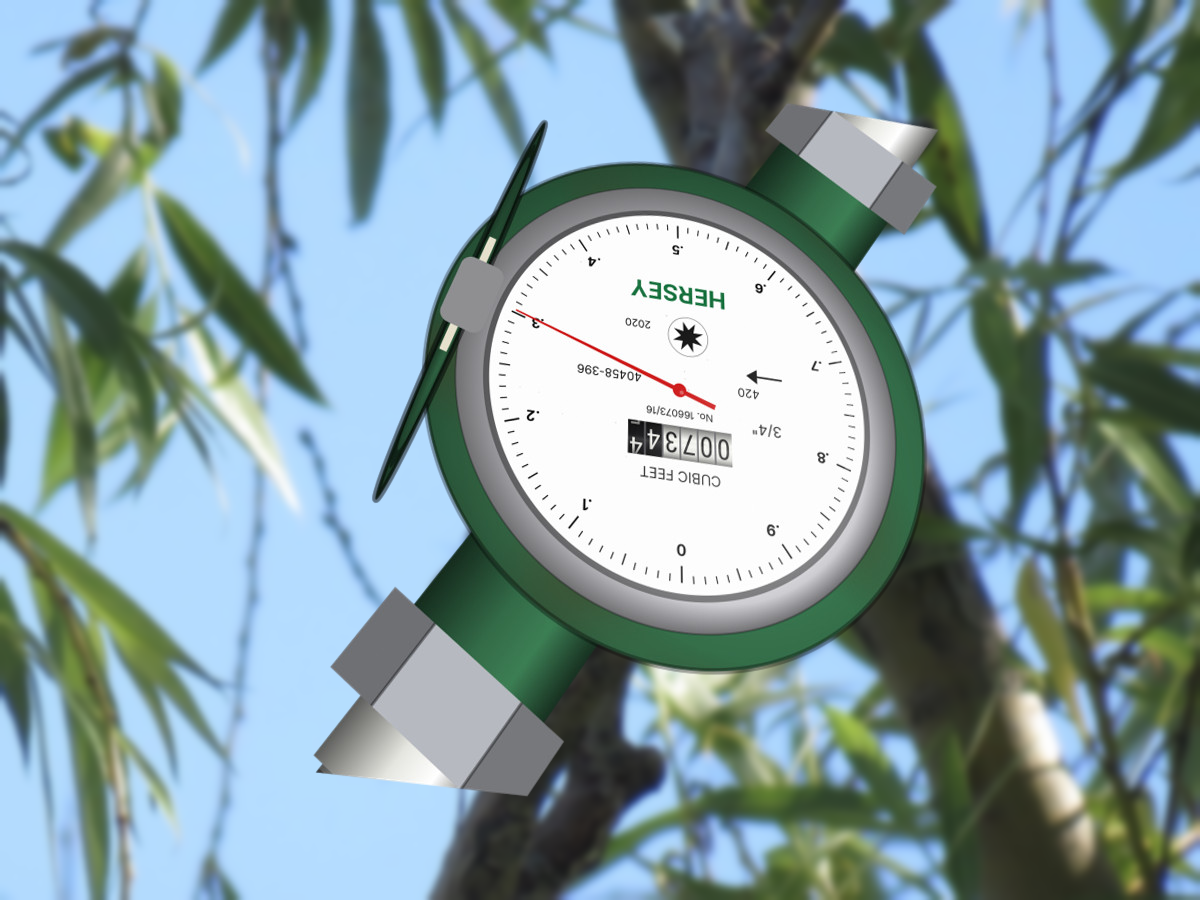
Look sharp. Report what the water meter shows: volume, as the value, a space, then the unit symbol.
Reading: 7344.30 ft³
